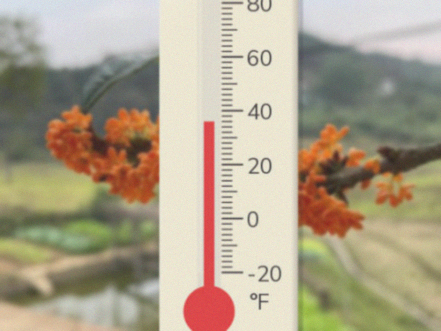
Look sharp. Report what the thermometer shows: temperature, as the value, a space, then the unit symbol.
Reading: 36 °F
